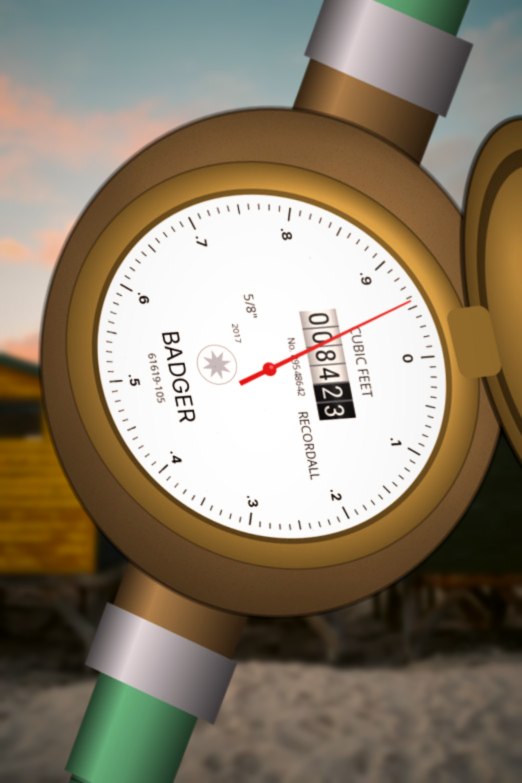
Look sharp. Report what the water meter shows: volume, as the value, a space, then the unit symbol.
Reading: 8422.94 ft³
